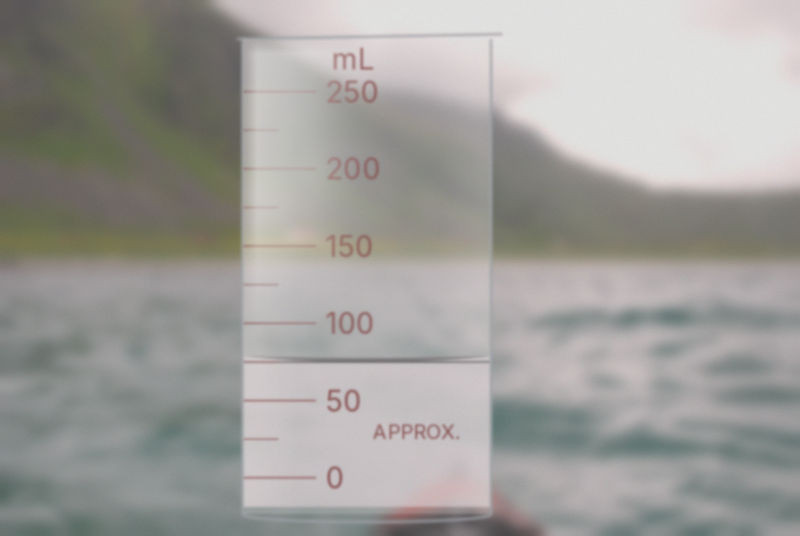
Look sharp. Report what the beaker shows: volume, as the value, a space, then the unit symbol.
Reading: 75 mL
